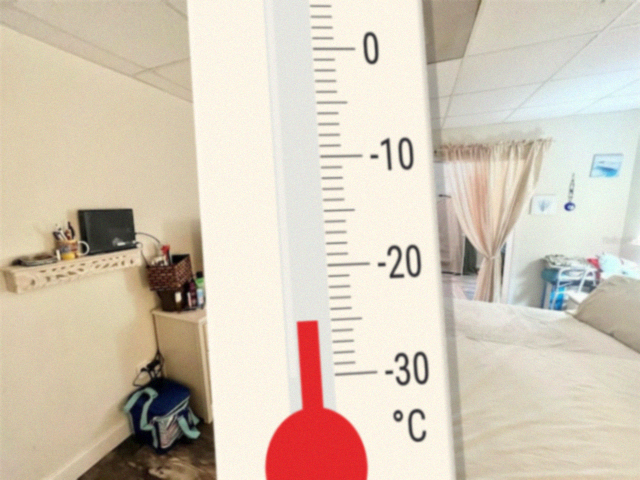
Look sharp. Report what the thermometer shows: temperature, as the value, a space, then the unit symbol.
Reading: -25 °C
